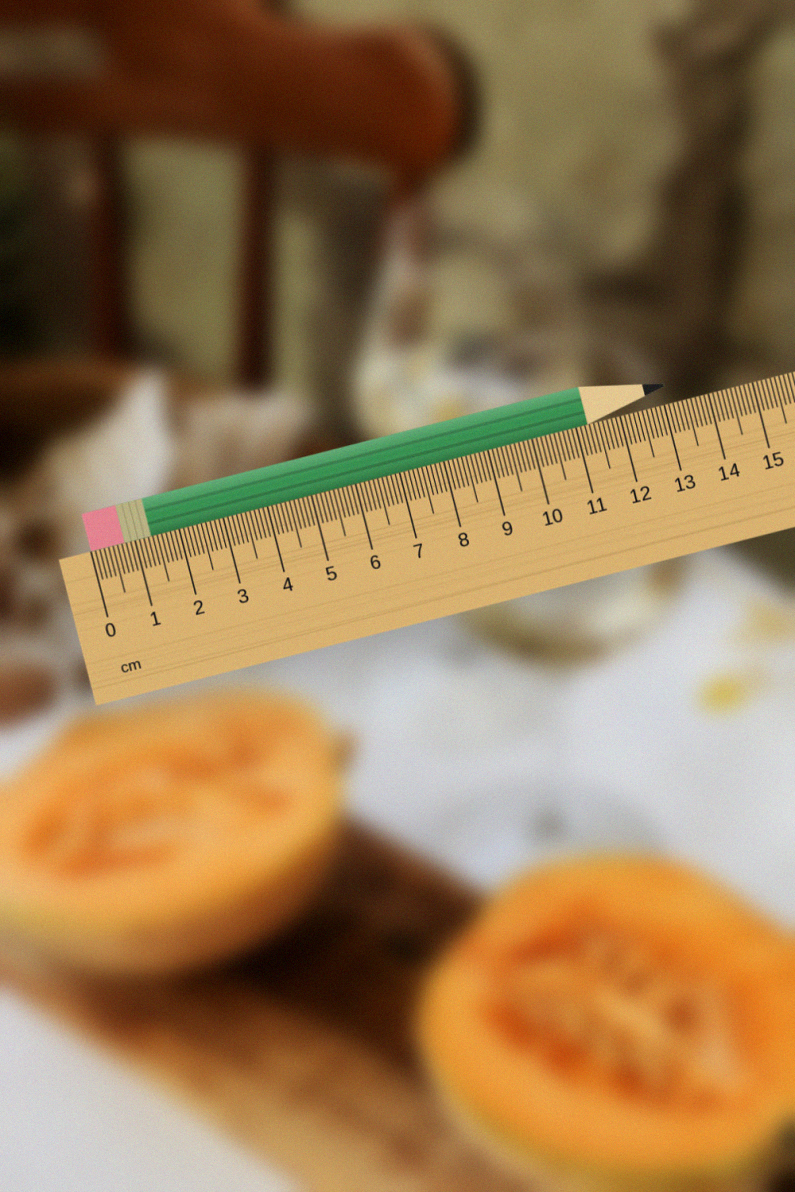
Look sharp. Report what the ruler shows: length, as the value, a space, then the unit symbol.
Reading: 13.1 cm
